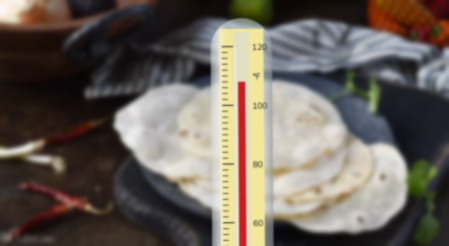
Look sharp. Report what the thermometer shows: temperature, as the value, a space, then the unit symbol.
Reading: 108 °F
